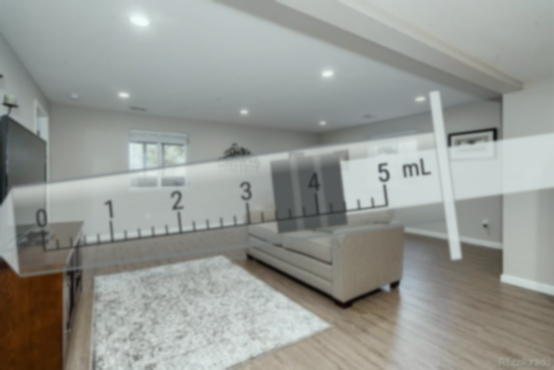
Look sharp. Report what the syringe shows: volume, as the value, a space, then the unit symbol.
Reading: 3.4 mL
